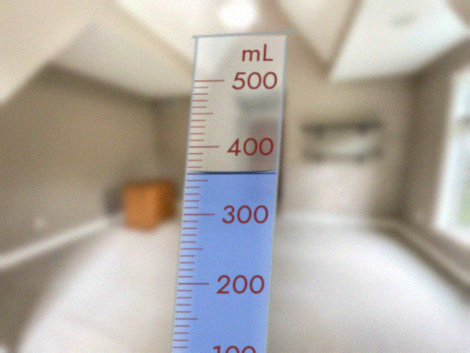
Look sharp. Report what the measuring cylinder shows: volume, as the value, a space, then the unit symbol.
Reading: 360 mL
